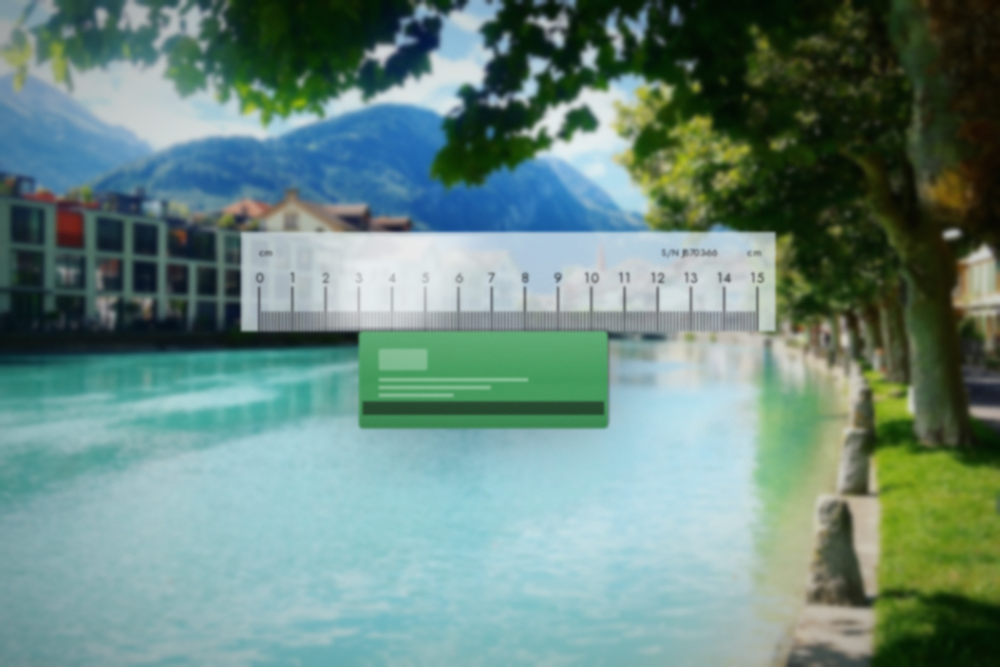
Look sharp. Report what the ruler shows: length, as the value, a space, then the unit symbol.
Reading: 7.5 cm
